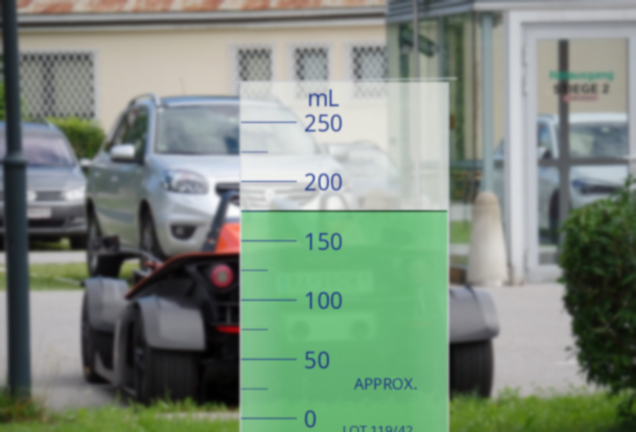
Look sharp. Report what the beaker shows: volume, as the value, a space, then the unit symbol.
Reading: 175 mL
